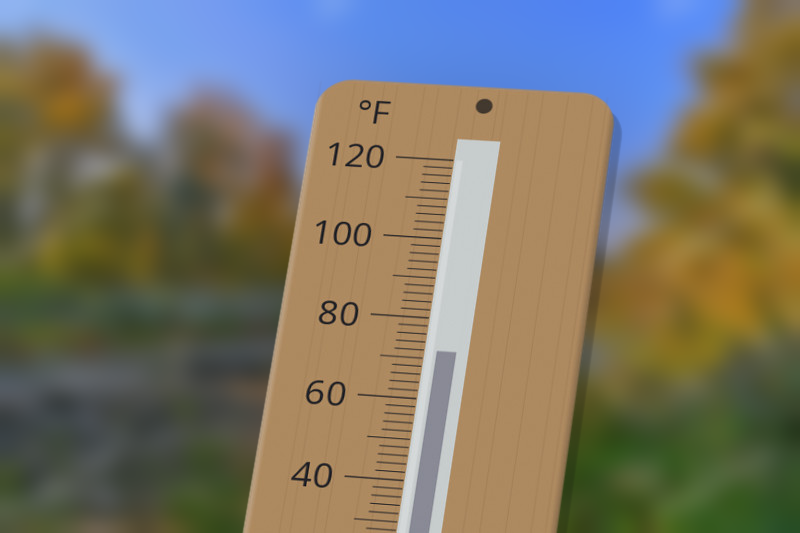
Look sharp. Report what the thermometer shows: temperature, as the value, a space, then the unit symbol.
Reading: 72 °F
